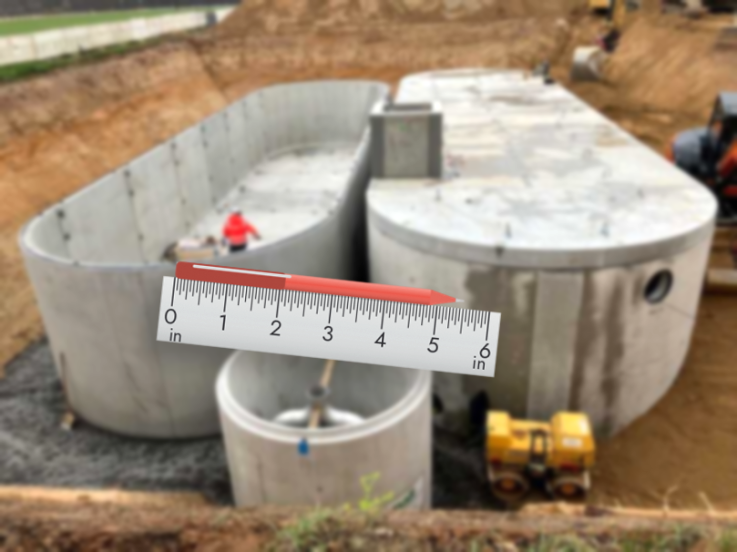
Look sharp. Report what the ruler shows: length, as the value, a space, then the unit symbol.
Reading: 5.5 in
